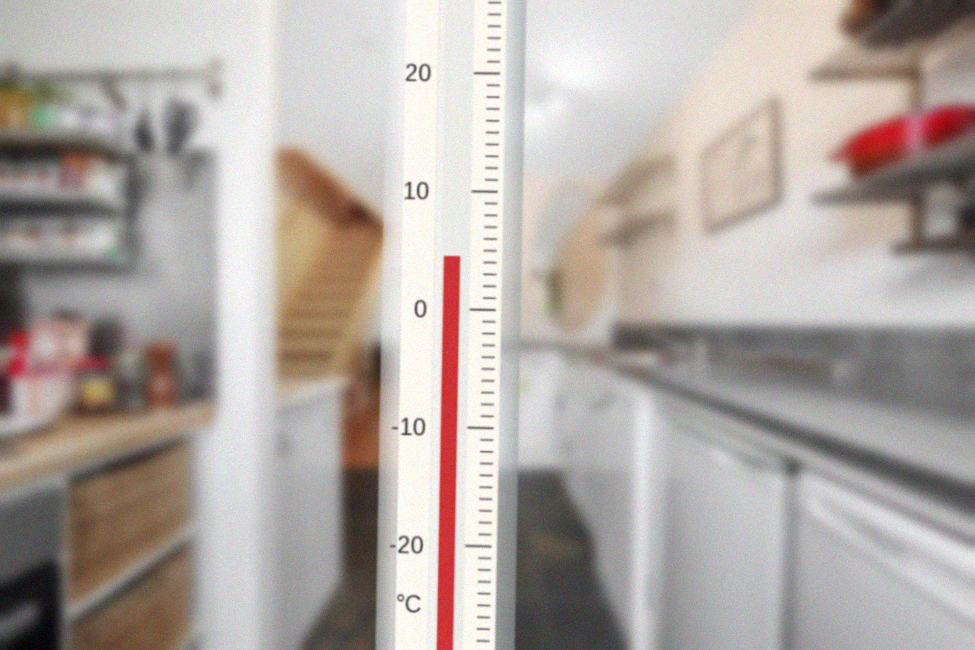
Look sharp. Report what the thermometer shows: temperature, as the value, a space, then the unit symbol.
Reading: 4.5 °C
